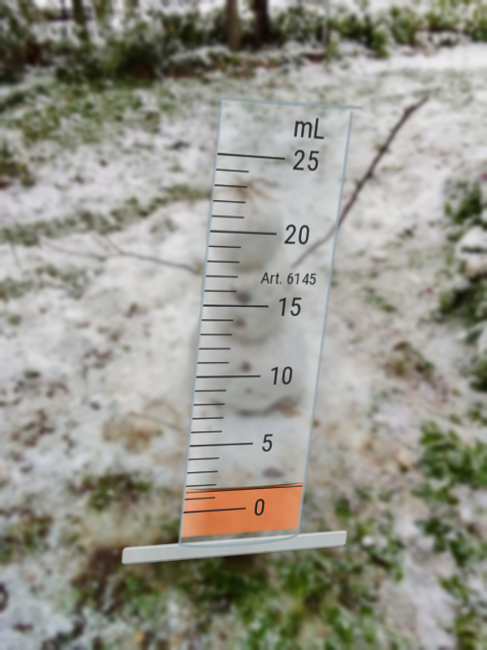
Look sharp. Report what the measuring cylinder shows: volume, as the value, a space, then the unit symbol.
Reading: 1.5 mL
